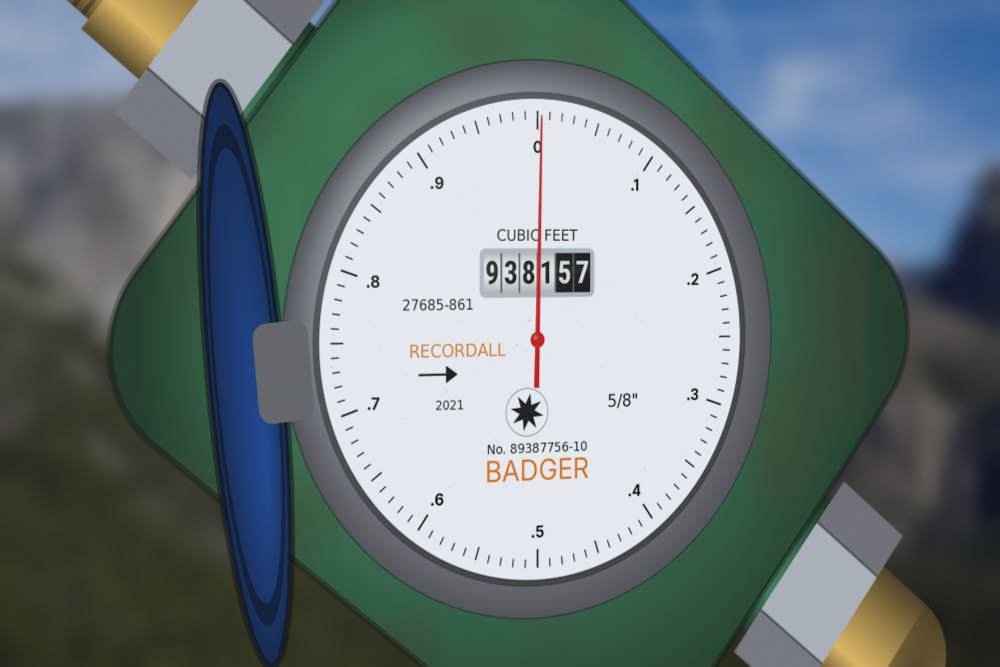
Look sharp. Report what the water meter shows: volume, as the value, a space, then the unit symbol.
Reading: 938157.00 ft³
